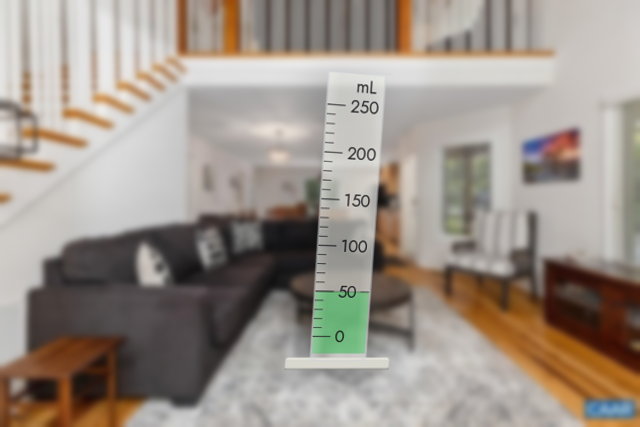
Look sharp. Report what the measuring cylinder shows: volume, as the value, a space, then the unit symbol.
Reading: 50 mL
